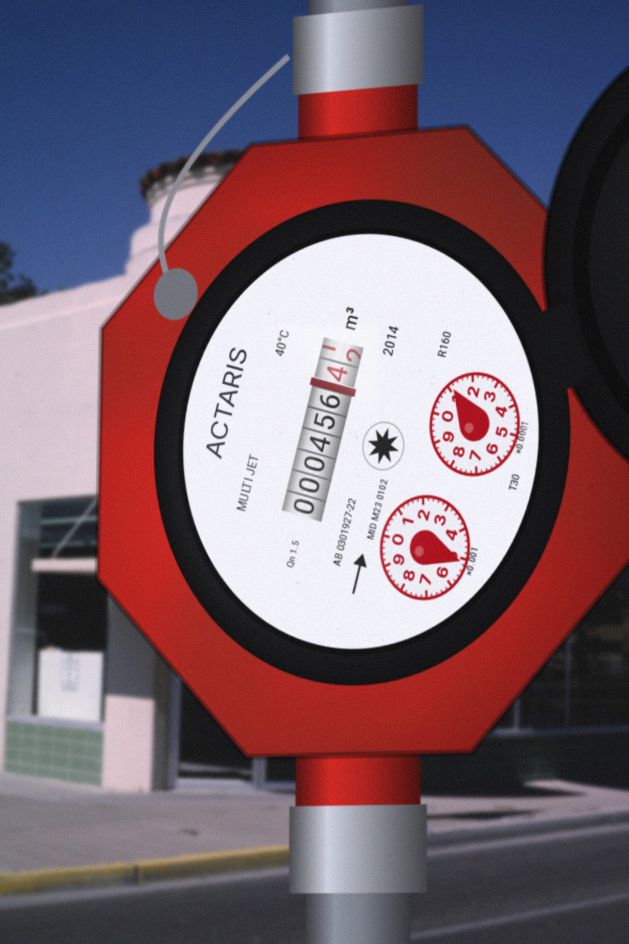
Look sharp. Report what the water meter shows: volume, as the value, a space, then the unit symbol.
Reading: 456.4151 m³
